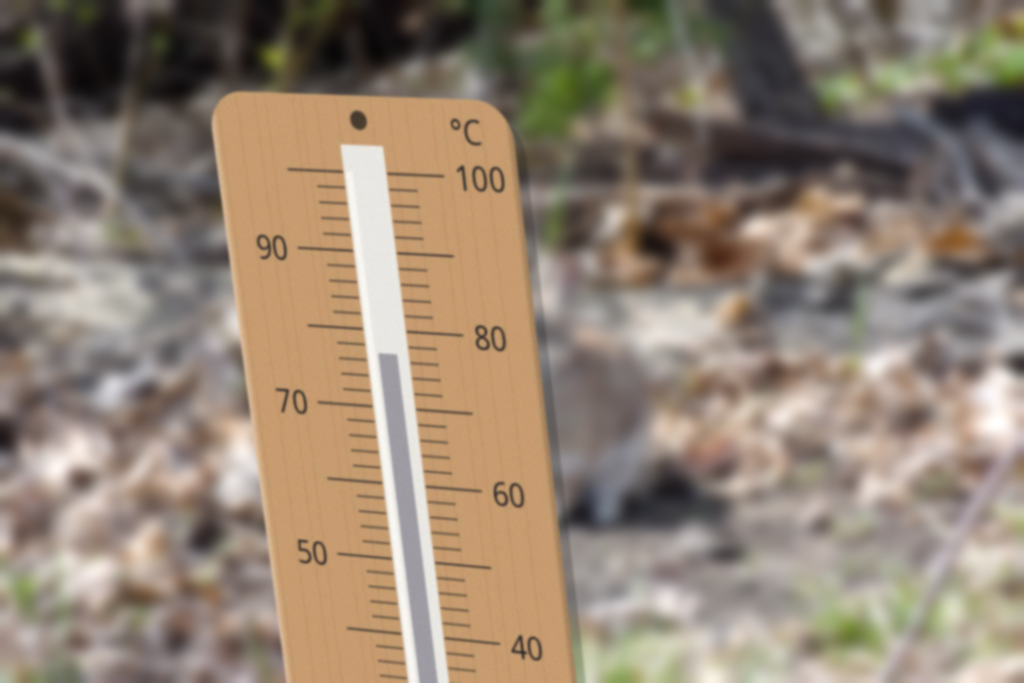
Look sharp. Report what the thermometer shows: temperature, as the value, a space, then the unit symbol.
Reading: 77 °C
